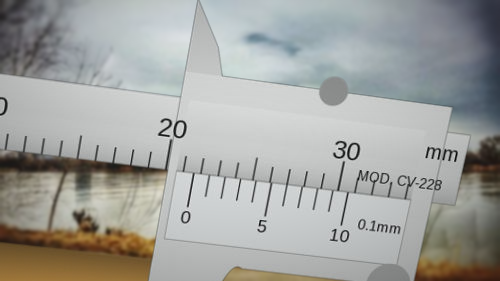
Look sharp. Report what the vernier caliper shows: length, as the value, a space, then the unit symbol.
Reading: 21.6 mm
